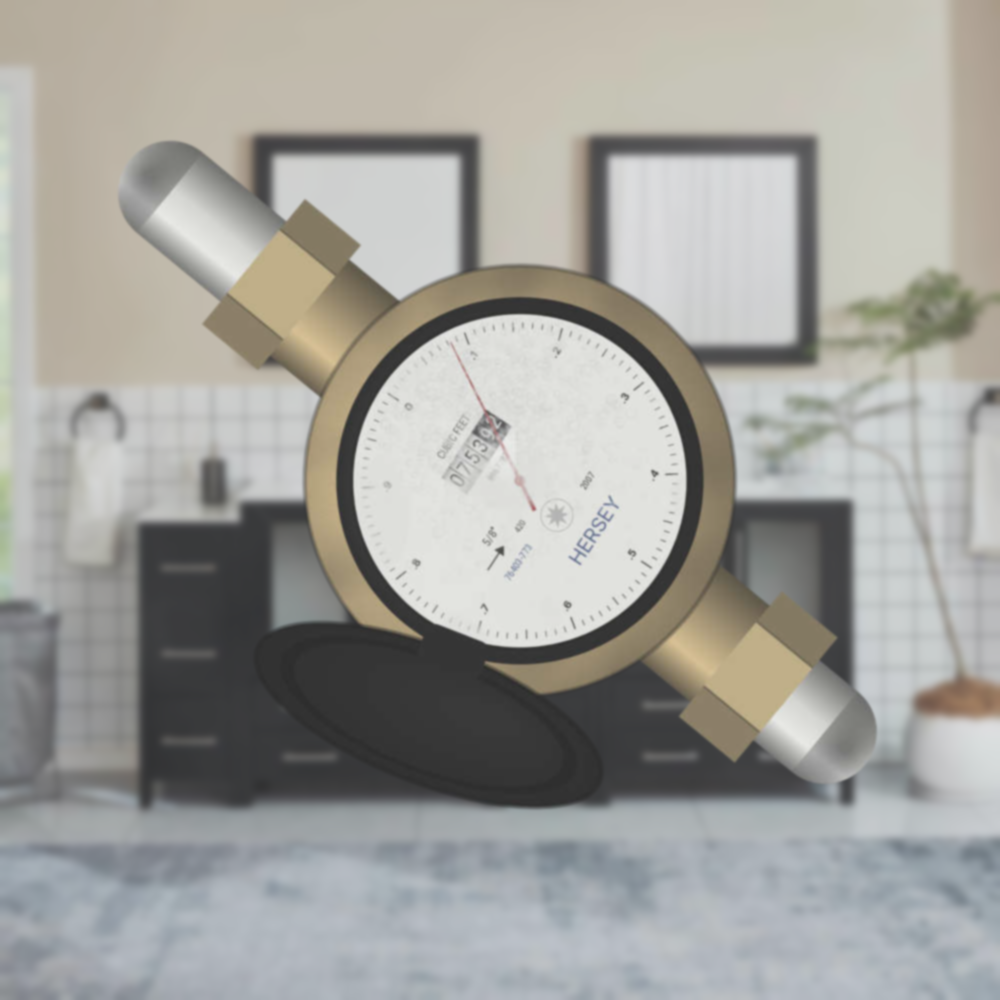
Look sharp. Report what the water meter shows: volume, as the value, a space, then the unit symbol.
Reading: 75392.08 ft³
